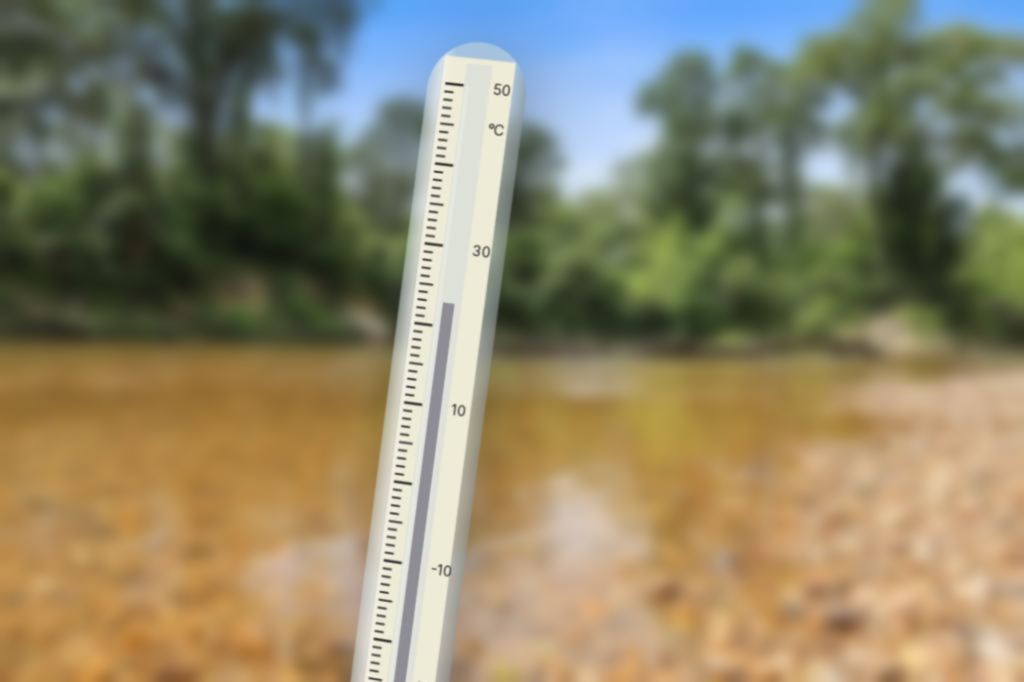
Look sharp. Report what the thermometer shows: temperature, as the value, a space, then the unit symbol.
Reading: 23 °C
